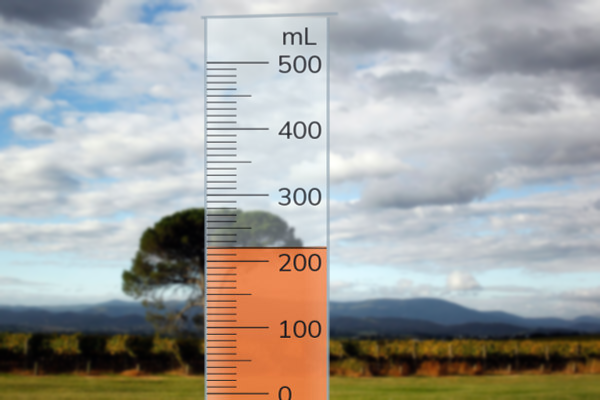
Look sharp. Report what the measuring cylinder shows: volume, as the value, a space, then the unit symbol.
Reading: 220 mL
